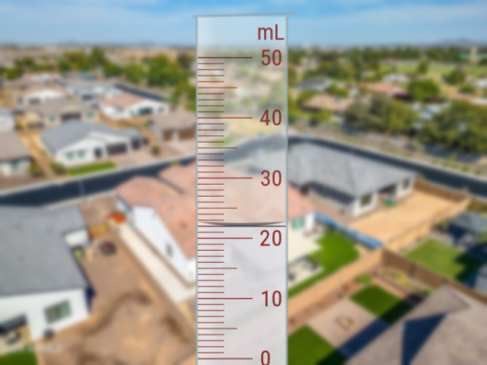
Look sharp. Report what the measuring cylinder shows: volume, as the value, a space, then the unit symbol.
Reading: 22 mL
